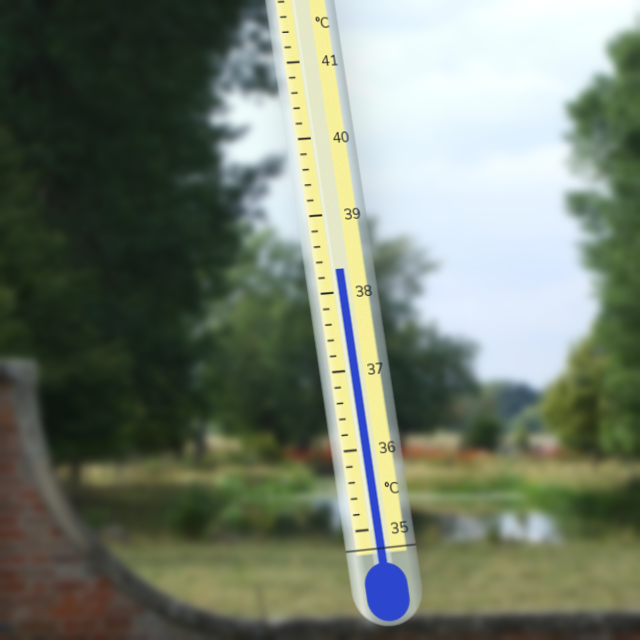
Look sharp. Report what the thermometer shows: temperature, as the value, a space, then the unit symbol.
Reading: 38.3 °C
